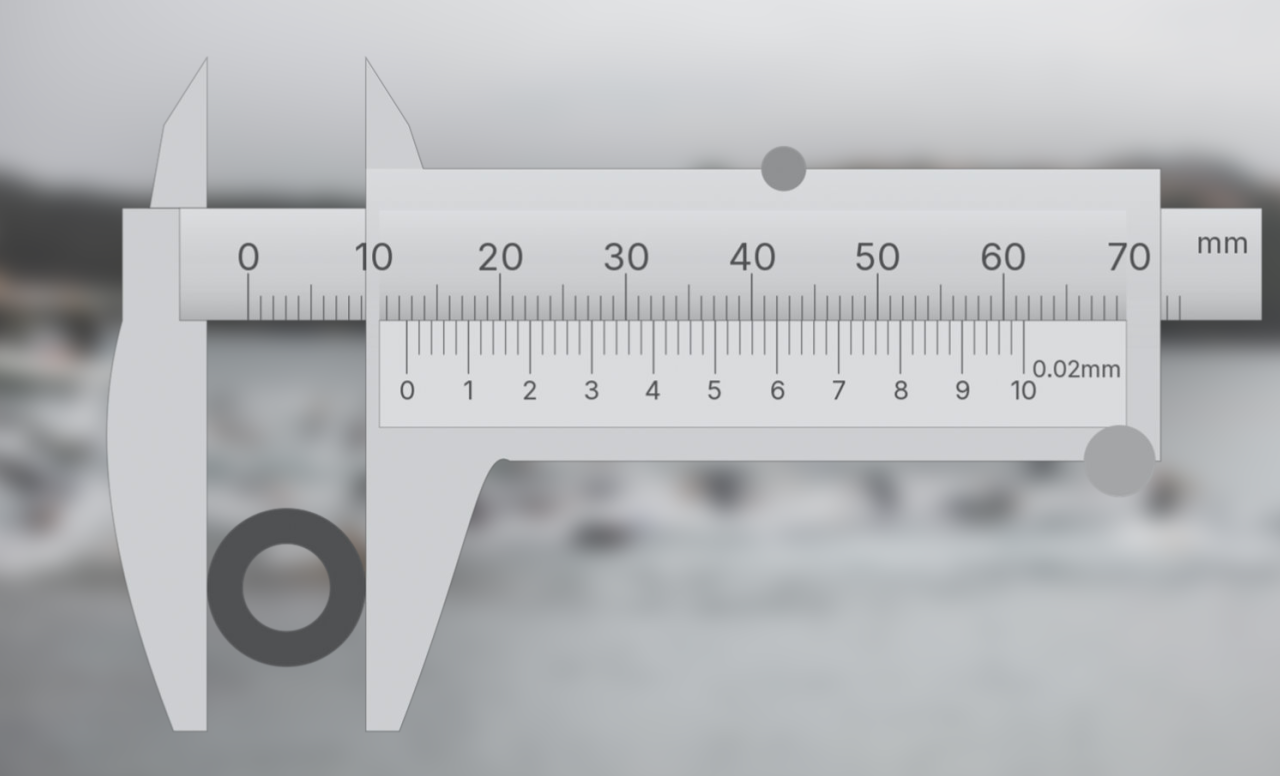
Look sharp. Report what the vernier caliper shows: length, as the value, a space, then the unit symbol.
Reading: 12.6 mm
